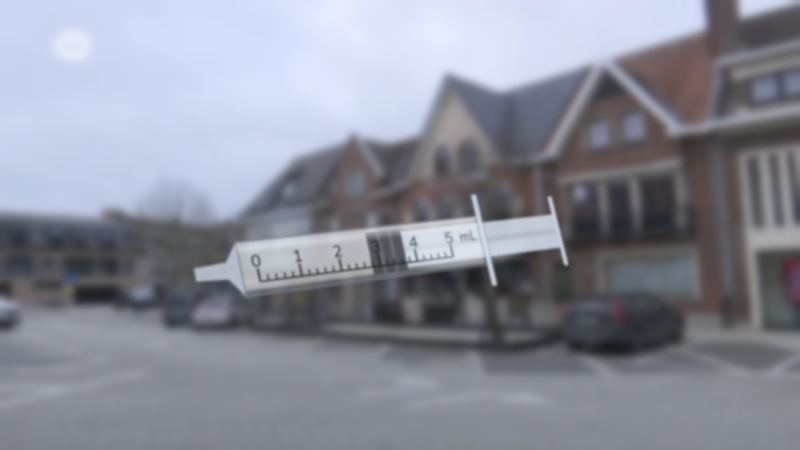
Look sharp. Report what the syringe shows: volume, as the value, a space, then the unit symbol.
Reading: 2.8 mL
